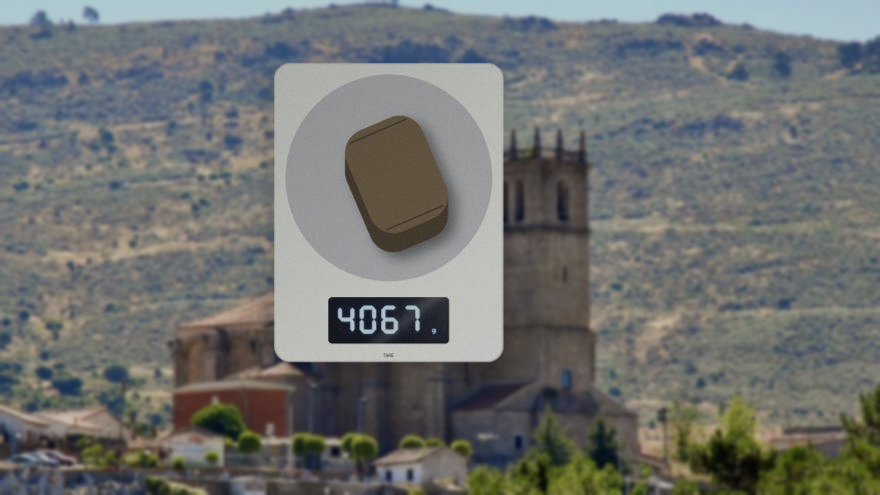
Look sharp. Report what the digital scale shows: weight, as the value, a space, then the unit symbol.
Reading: 4067 g
